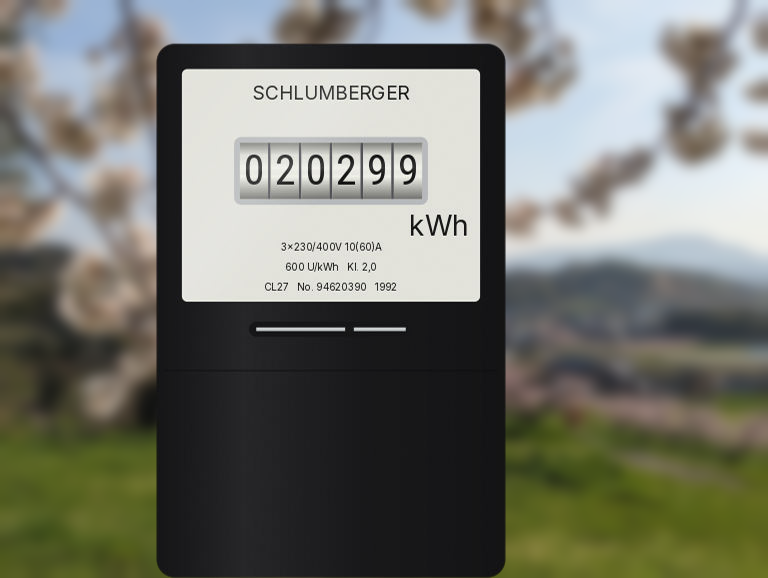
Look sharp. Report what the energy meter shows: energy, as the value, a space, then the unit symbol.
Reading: 20299 kWh
